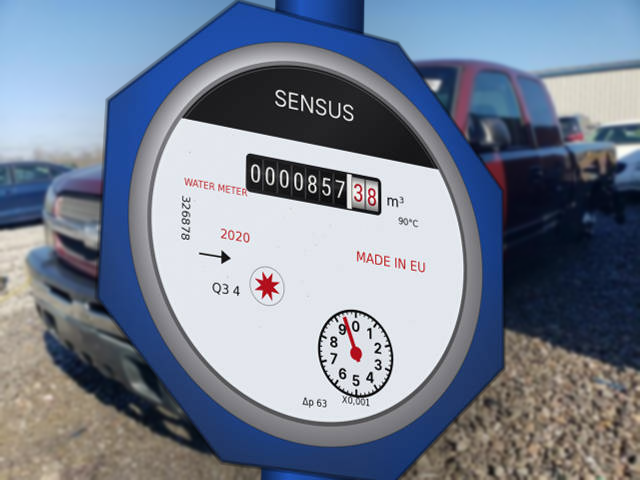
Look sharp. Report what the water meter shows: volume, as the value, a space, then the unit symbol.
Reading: 857.379 m³
